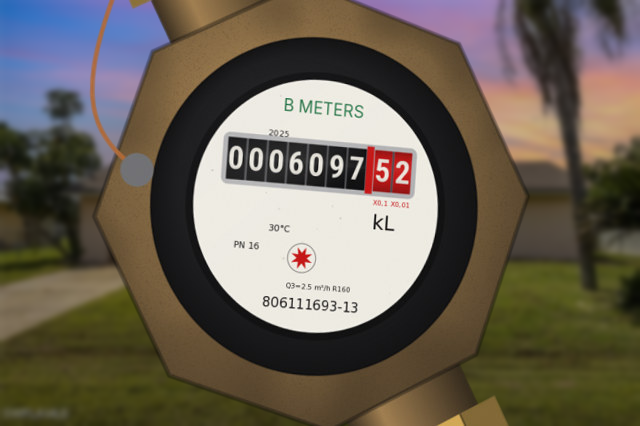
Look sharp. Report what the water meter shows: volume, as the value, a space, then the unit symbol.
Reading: 6097.52 kL
